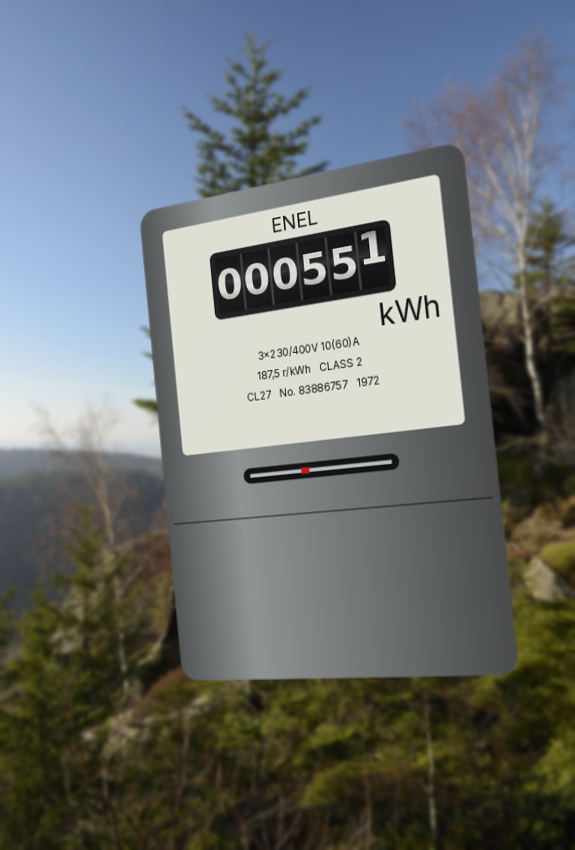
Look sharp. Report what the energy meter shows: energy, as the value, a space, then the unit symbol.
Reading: 551 kWh
